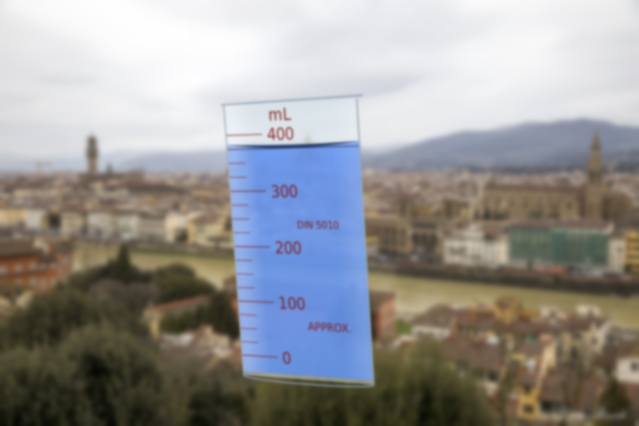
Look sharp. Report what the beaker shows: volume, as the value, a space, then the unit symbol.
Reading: 375 mL
